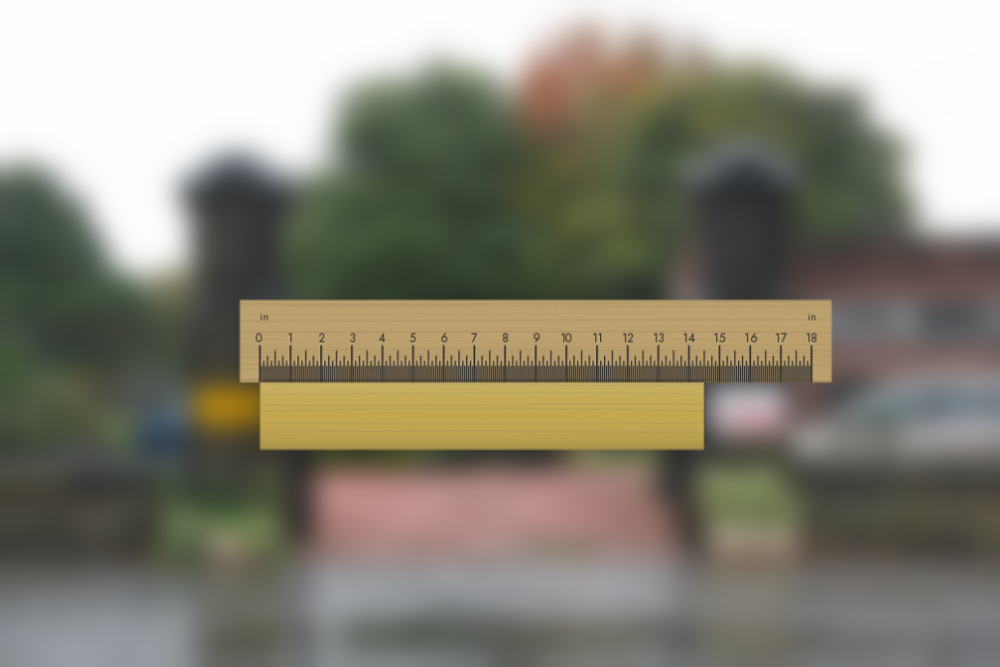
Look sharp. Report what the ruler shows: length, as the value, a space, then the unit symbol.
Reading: 14.5 in
